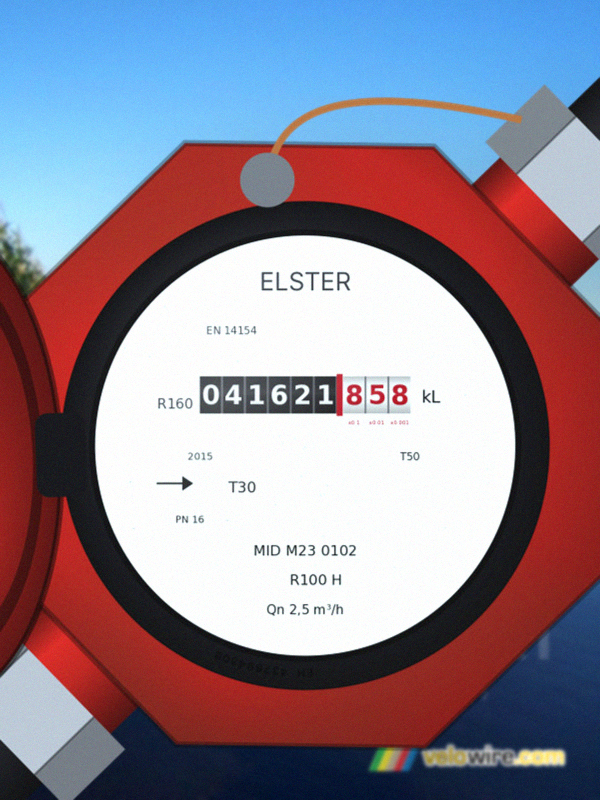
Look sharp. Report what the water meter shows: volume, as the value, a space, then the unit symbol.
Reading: 41621.858 kL
